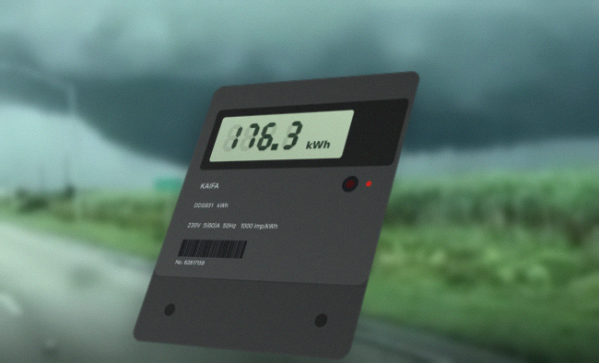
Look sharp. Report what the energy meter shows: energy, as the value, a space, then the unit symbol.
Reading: 176.3 kWh
